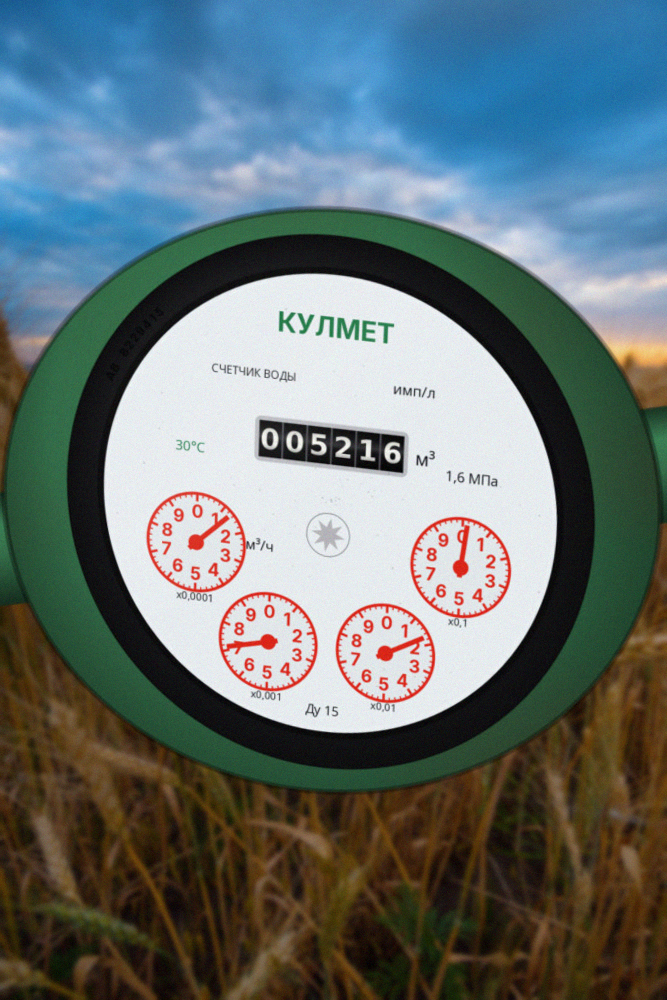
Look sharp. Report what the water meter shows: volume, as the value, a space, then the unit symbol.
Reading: 5216.0171 m³
